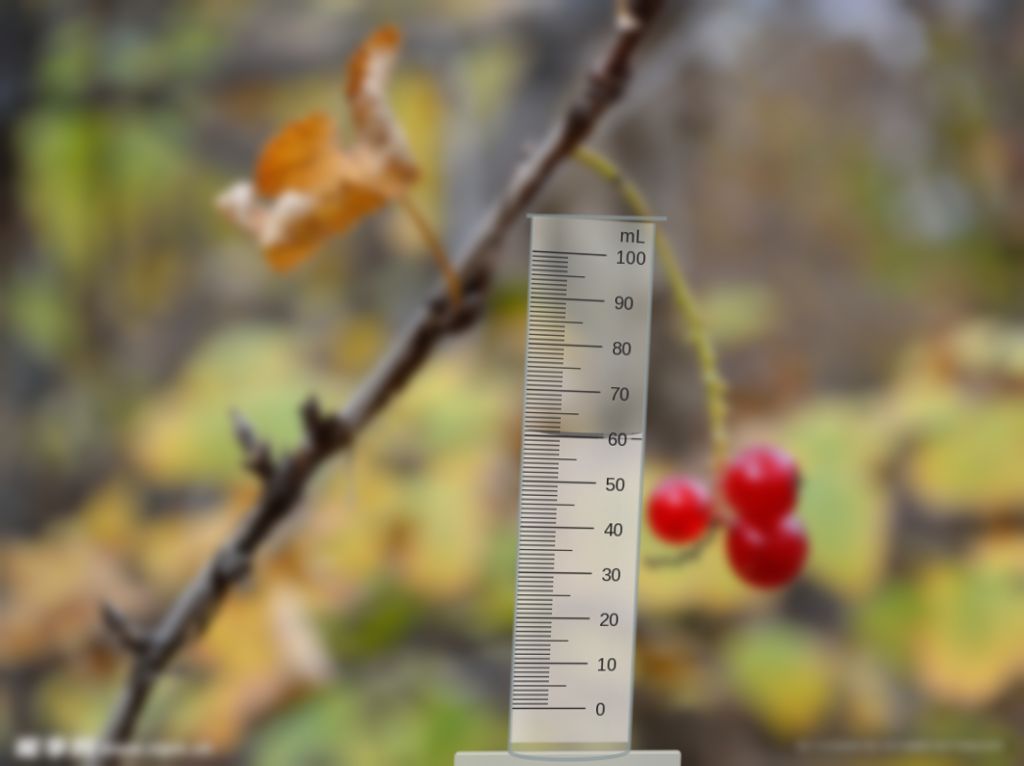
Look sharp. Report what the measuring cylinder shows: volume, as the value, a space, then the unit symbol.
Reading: 60 mL
